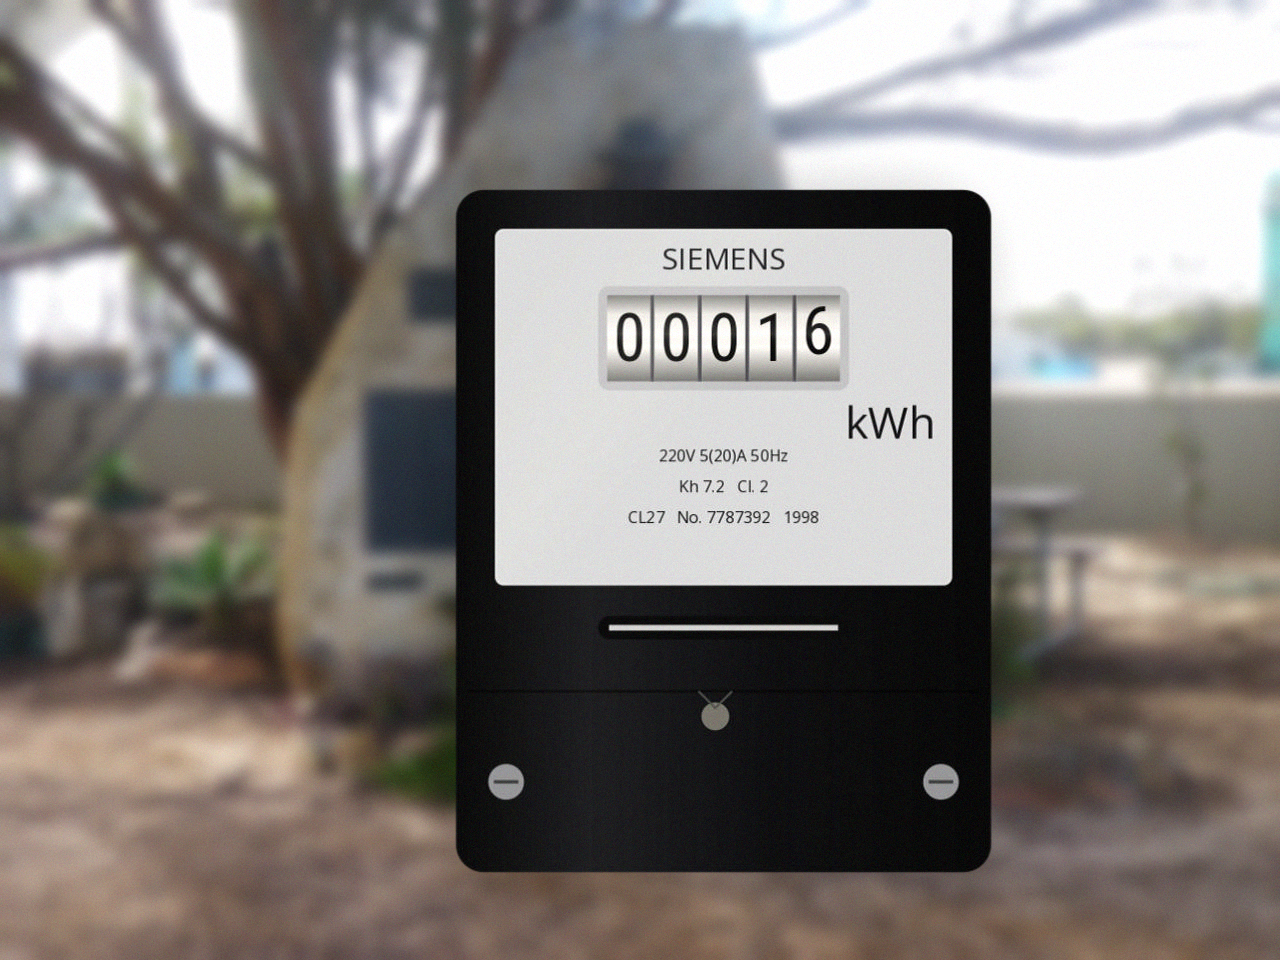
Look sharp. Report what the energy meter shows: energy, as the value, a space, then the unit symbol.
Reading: 16 kWh
